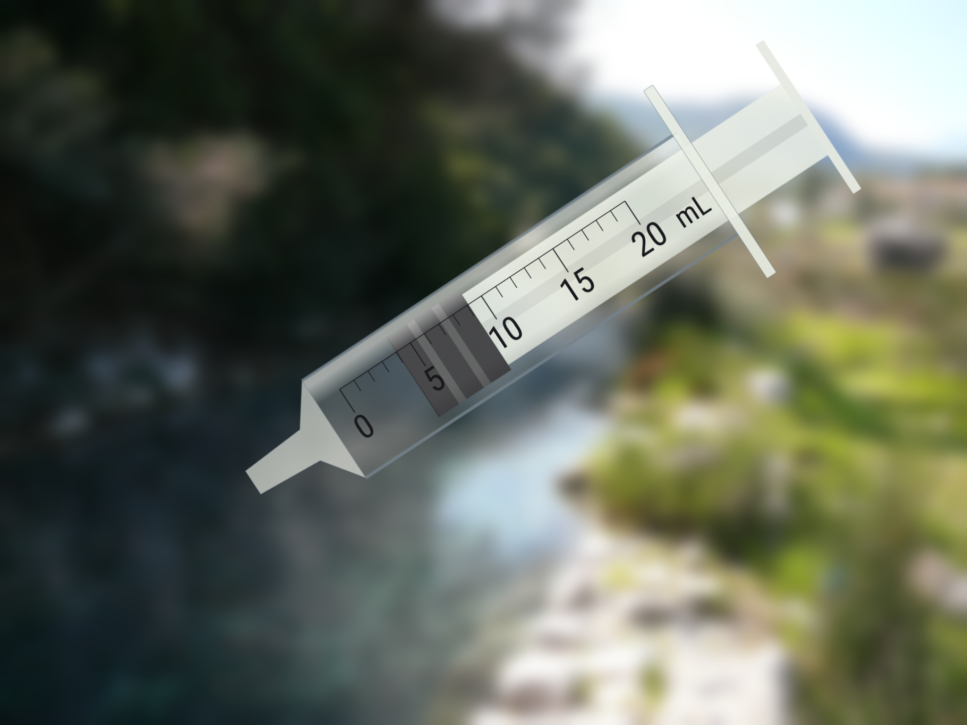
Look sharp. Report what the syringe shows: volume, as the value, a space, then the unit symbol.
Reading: 4 mL
